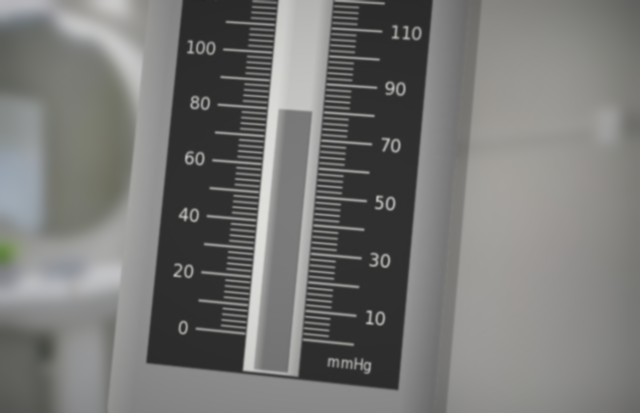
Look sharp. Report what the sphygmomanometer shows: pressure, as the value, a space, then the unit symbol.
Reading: 80 mmHg
